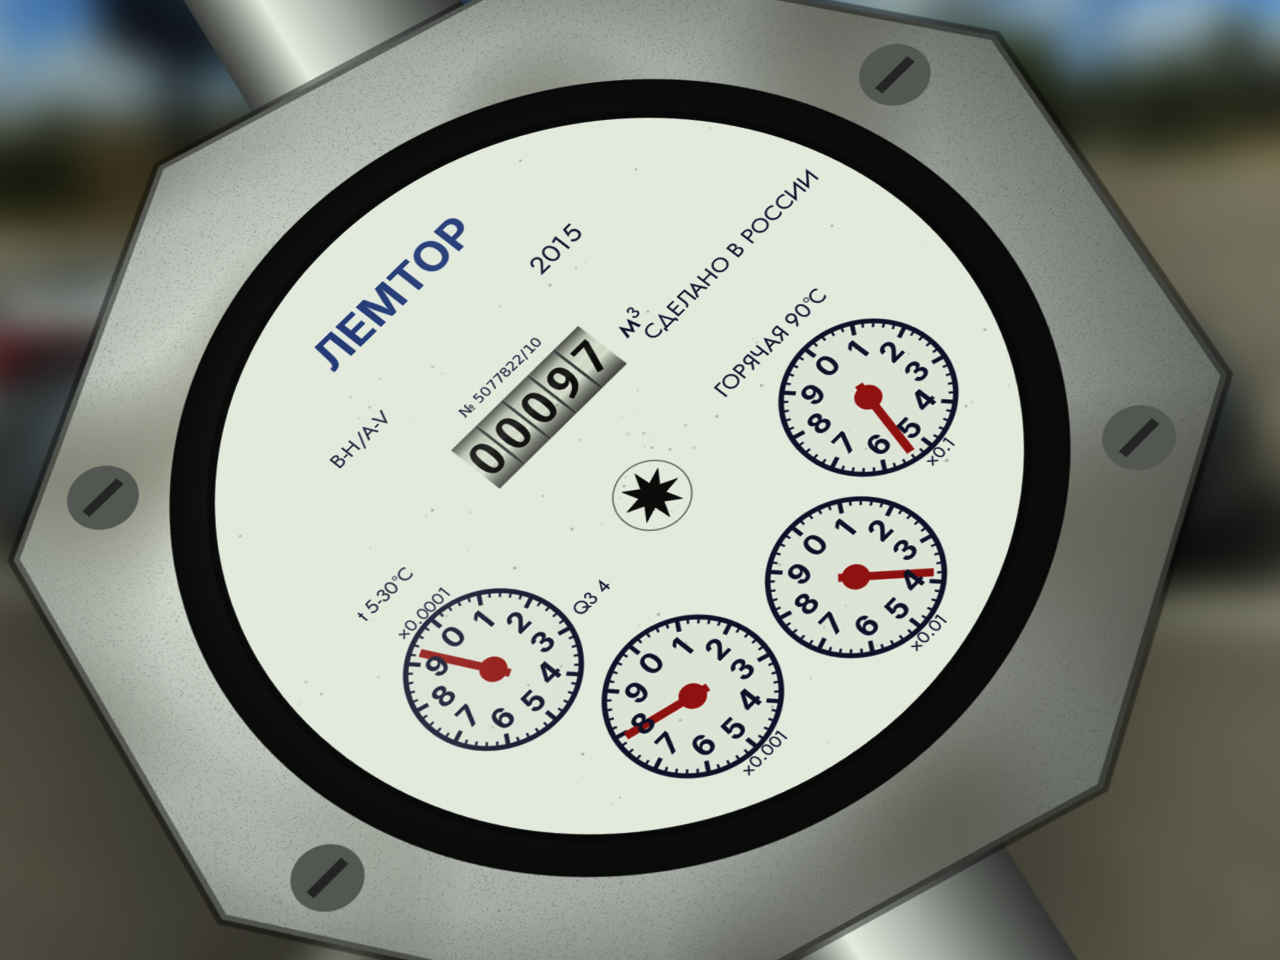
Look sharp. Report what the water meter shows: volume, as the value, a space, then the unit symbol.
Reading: 97.5379 m³
